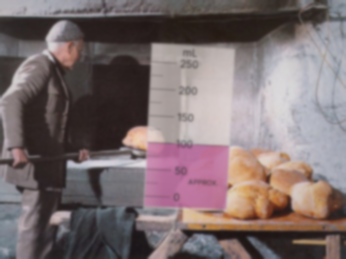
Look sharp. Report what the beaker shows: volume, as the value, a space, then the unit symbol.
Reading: 100 mL
